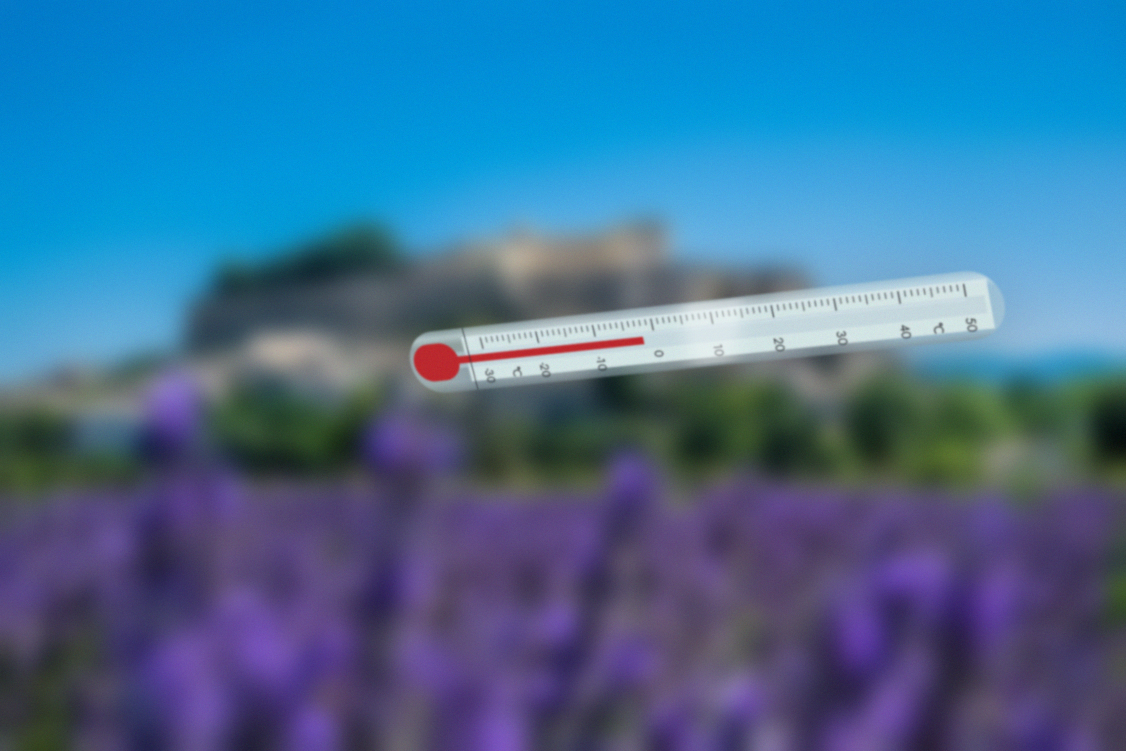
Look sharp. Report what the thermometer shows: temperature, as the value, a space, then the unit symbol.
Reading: -2 °C
